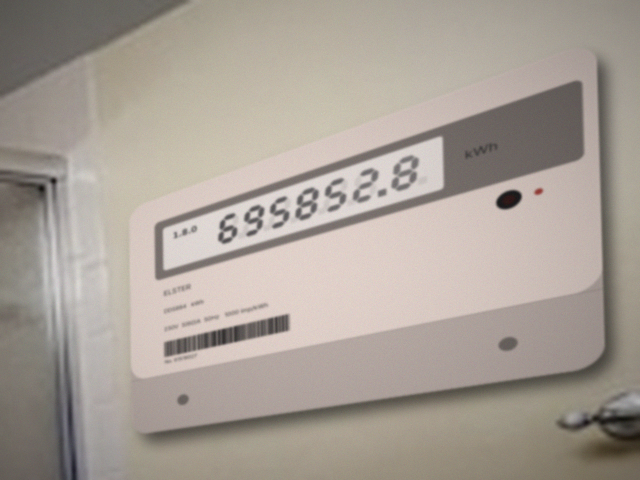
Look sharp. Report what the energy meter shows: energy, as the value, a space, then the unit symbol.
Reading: 695852.8 kWh
